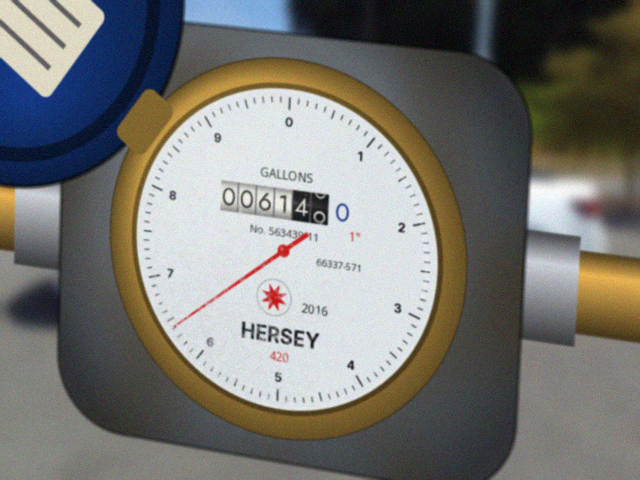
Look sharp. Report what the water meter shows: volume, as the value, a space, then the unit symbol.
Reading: 61486.4 gal
